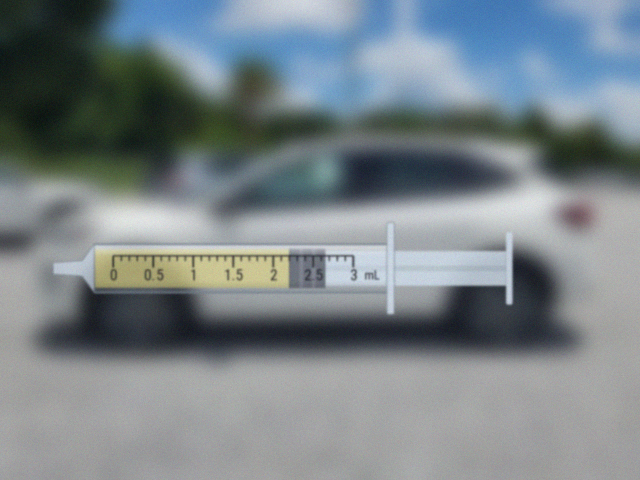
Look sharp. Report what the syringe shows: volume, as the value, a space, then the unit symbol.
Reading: 2.2 mL
